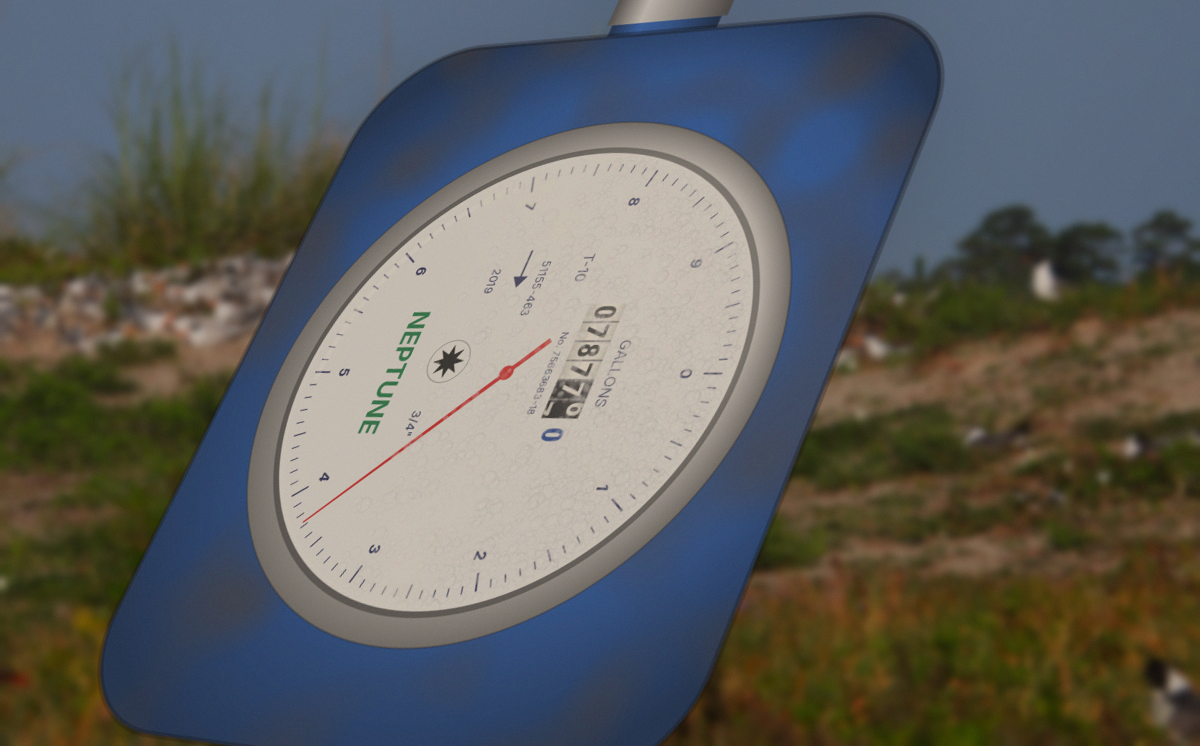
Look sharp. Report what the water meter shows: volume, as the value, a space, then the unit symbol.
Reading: 787763.7 gal
